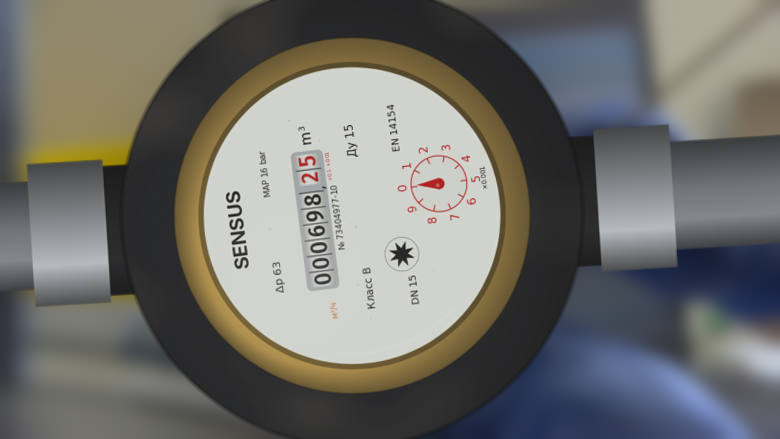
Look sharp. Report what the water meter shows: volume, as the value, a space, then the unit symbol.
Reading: 698.250 m³
